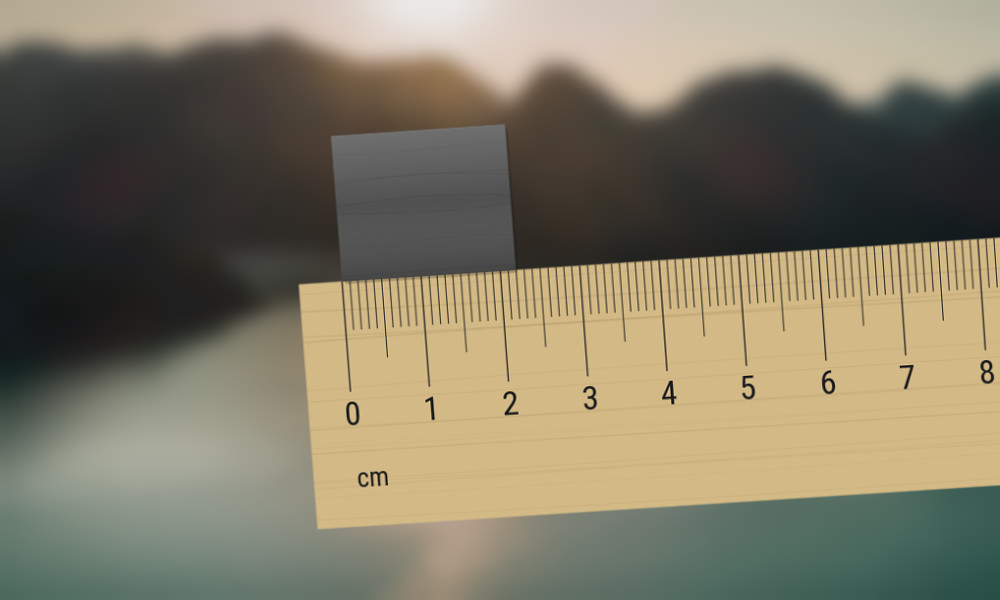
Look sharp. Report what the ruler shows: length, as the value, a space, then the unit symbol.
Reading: 2.2 cm
